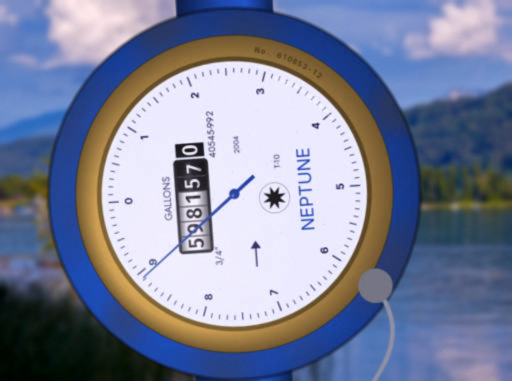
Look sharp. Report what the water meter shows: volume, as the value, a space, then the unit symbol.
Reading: 5981568.9 gal
